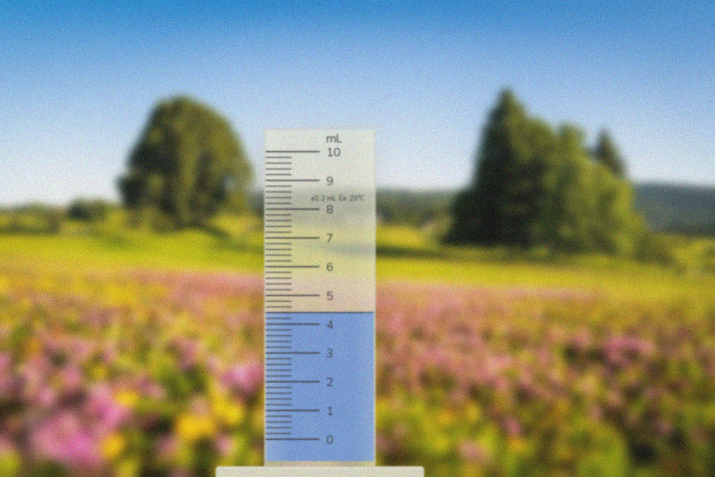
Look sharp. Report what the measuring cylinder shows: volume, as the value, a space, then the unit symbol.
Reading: 4.4 mL
